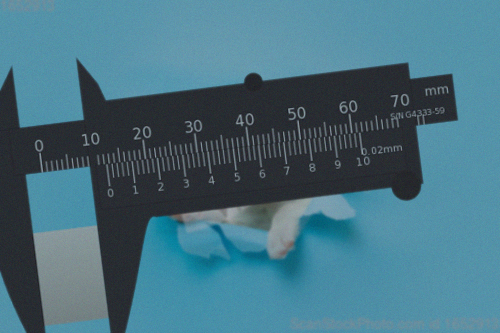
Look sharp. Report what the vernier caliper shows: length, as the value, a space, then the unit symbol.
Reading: 12.5 mm
